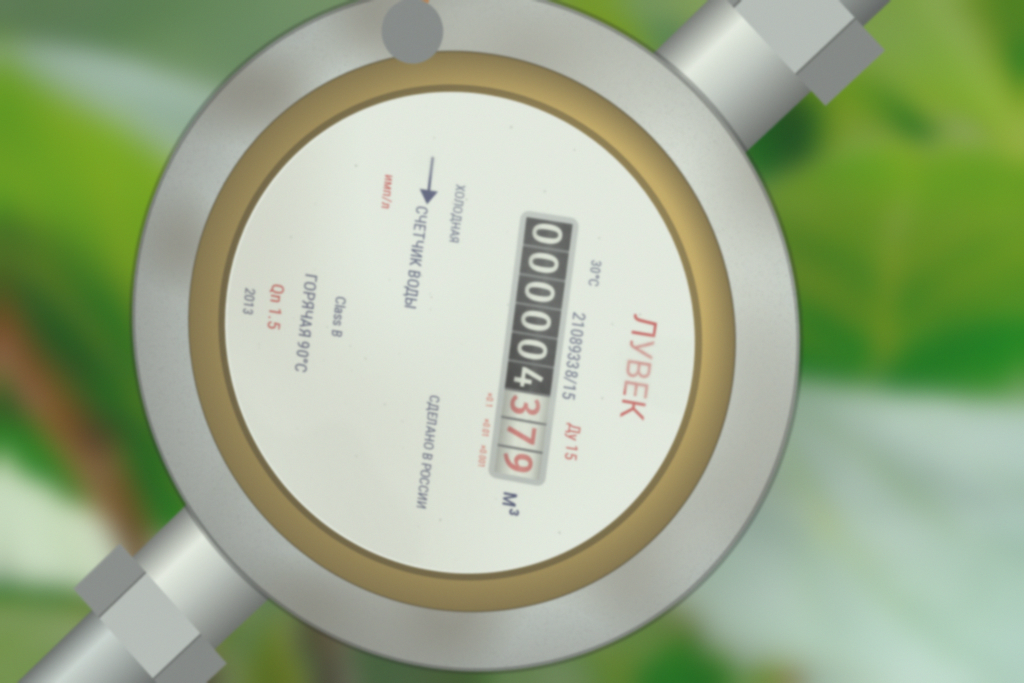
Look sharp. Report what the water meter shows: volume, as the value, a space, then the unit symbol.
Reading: 4.379 m³
